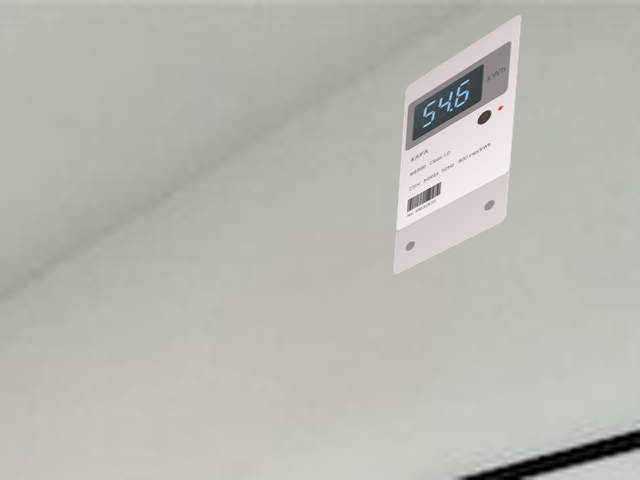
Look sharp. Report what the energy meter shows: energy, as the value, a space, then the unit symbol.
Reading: 54.6 kWh
